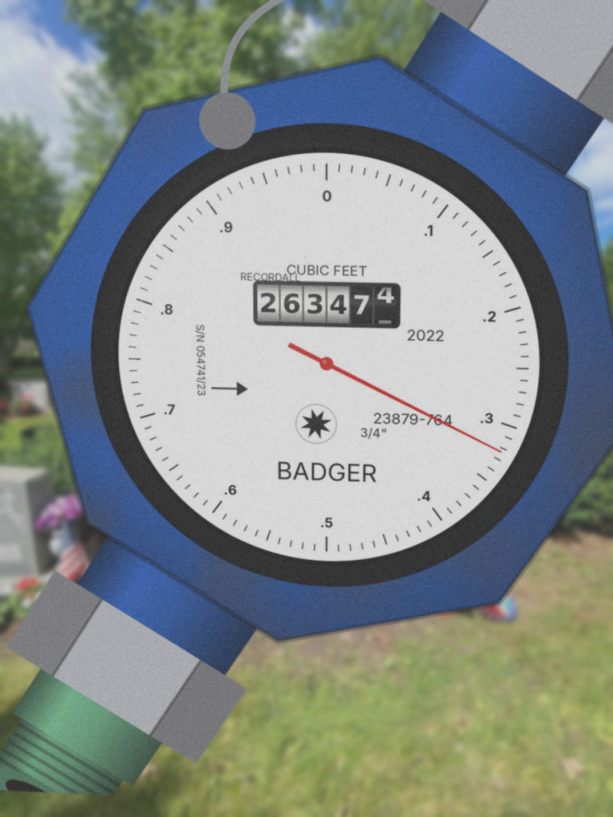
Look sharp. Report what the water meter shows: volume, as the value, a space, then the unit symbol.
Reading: 263474.32 ft³
